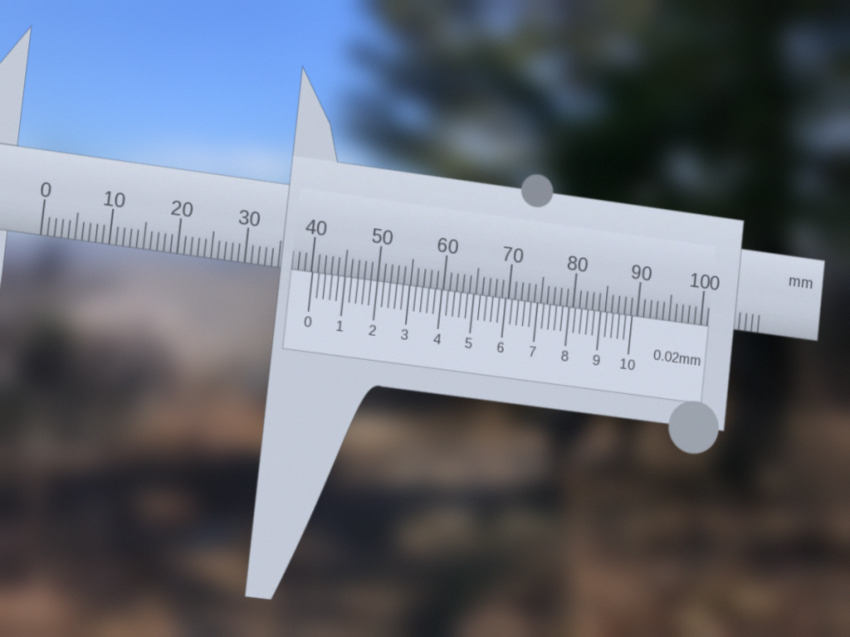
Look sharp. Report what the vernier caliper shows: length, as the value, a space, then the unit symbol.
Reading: 40.2 mm
